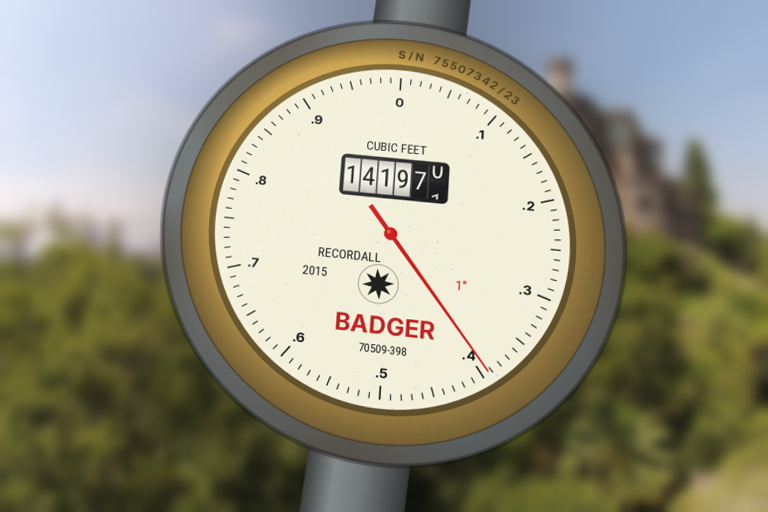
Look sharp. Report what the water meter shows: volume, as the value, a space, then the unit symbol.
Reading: 141970.39 ft³
